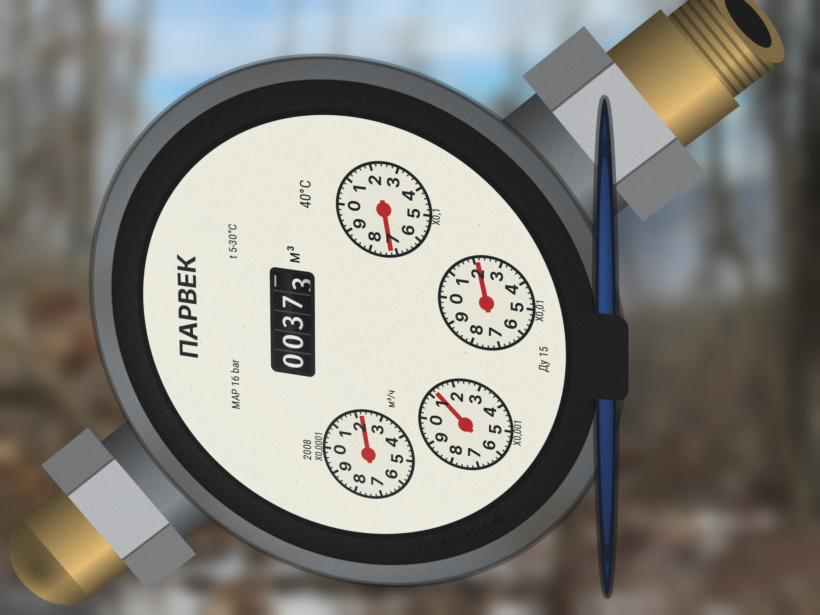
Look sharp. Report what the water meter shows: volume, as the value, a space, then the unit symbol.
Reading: 372.7212 m³
